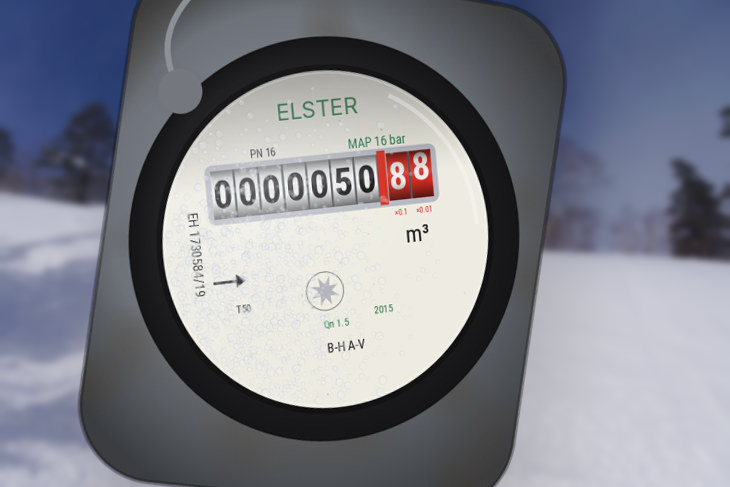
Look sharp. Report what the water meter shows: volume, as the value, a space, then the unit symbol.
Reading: 50.88 m³
